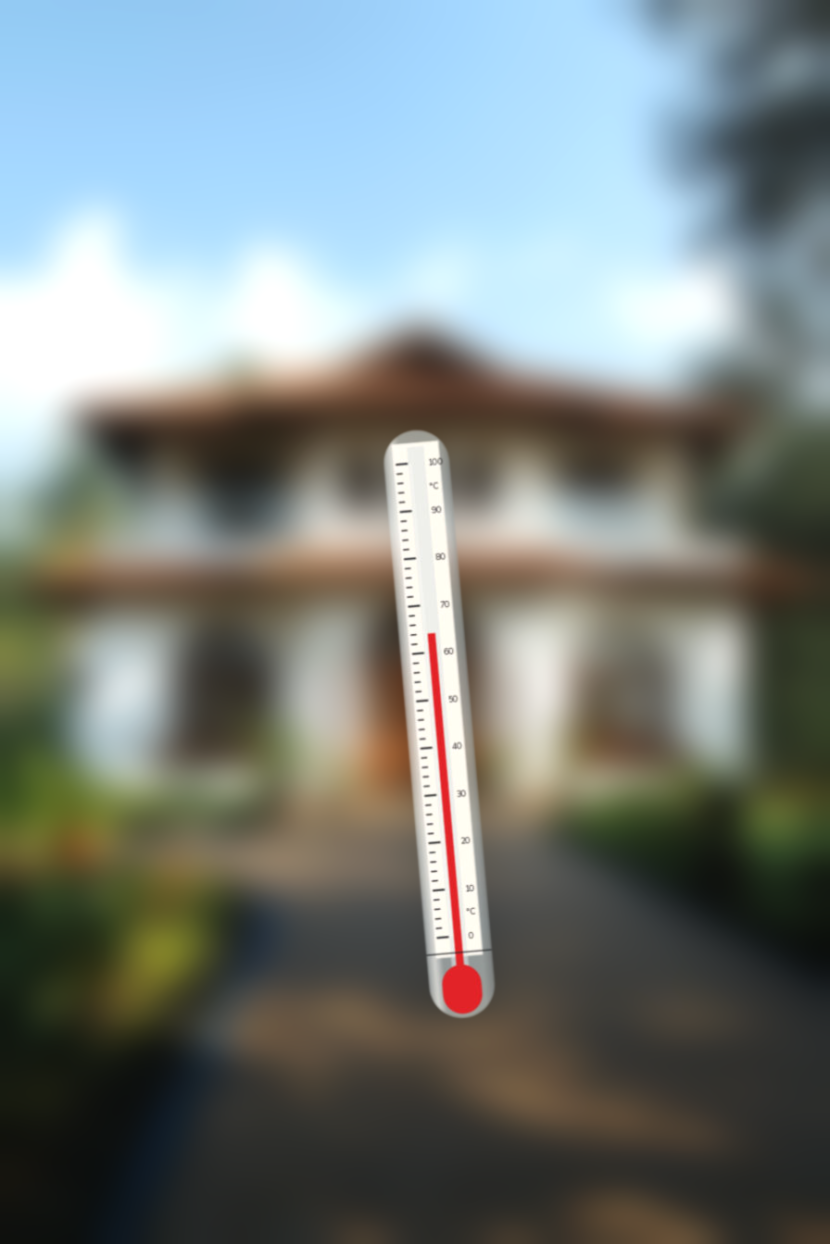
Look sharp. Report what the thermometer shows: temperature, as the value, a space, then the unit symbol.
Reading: 64 °C
